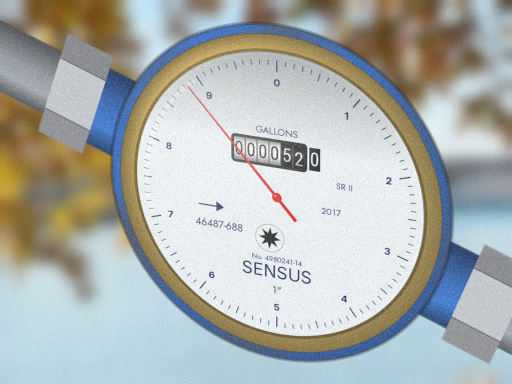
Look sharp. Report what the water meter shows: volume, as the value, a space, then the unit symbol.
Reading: 518.8 gal
